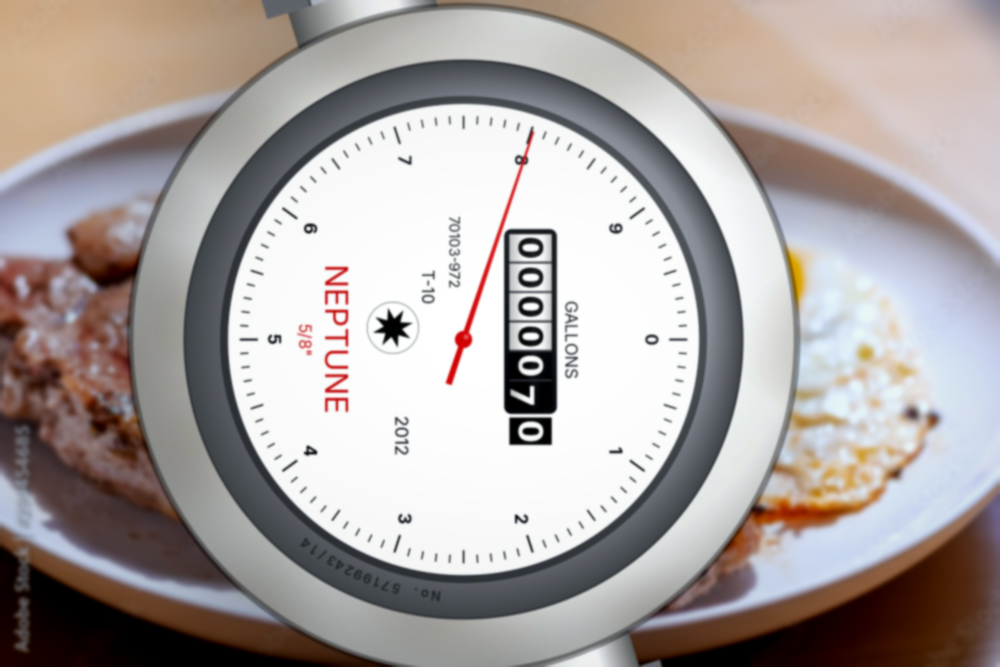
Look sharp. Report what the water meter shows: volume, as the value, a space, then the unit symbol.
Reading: 68.0 gal
